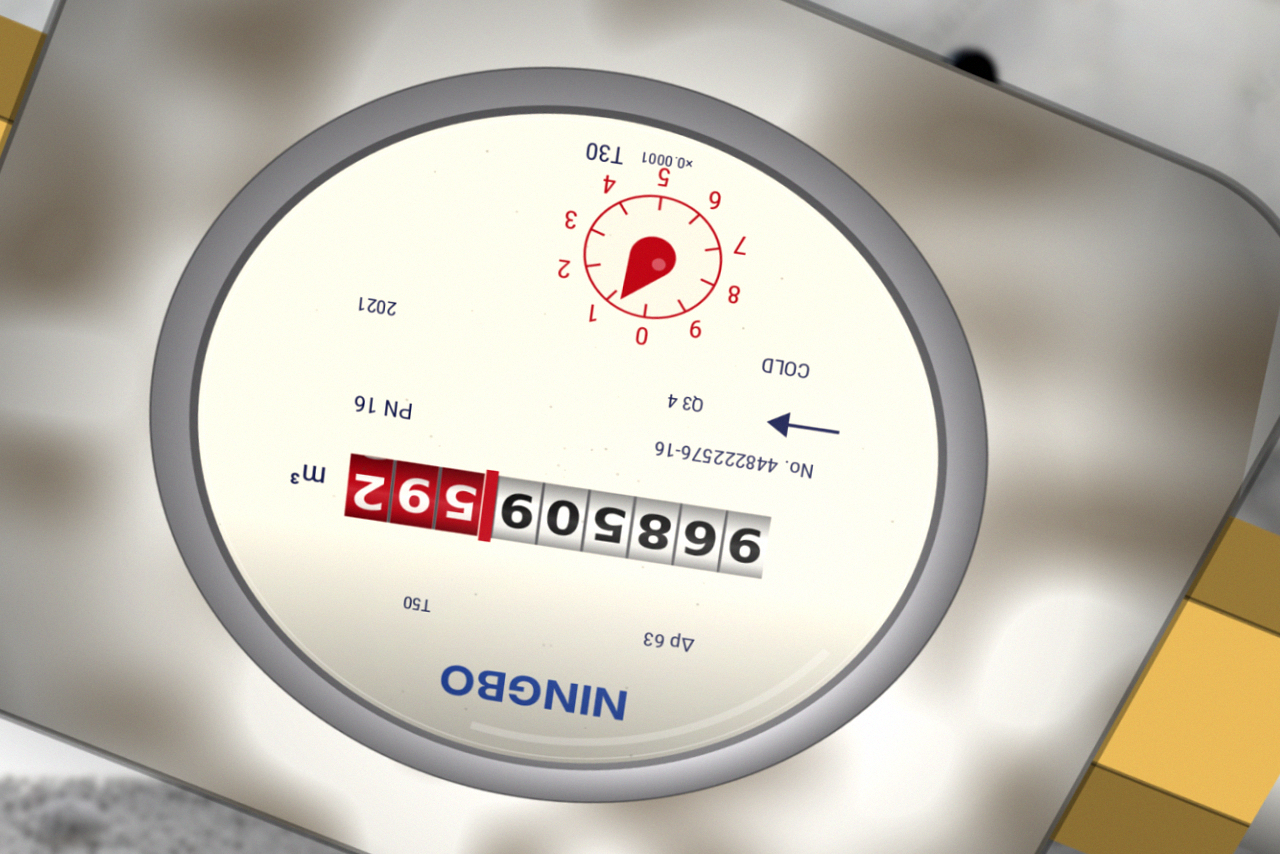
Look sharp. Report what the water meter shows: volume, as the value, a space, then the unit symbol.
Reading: 968509.5920 m³
